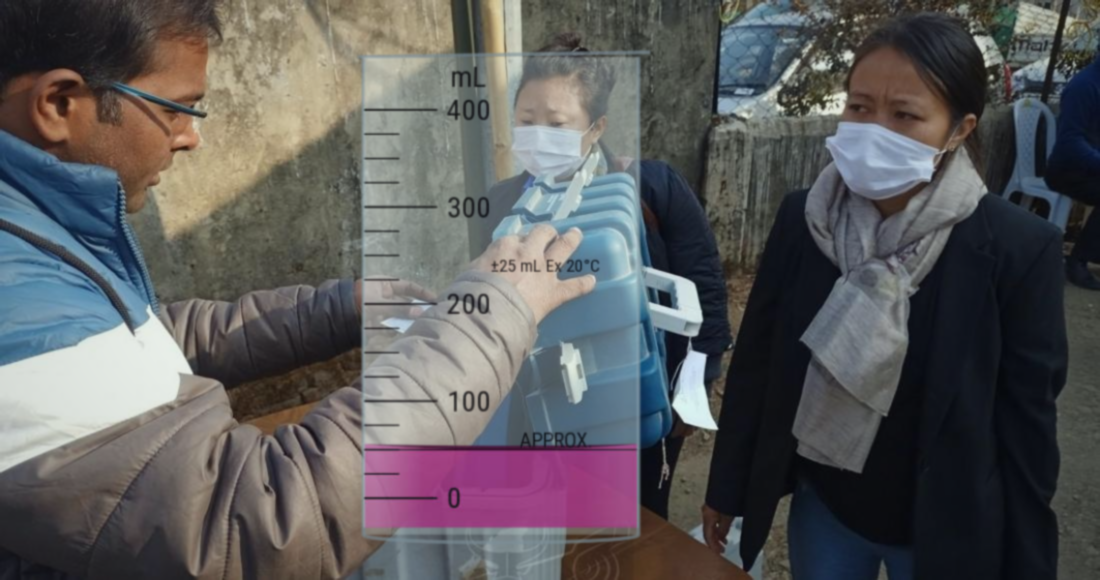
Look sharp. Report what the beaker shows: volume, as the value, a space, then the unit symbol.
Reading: 50 mL
